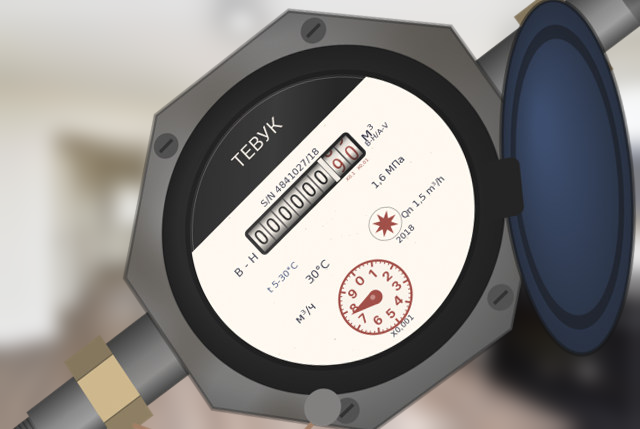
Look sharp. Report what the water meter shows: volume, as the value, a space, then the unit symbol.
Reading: 0.897 m³
